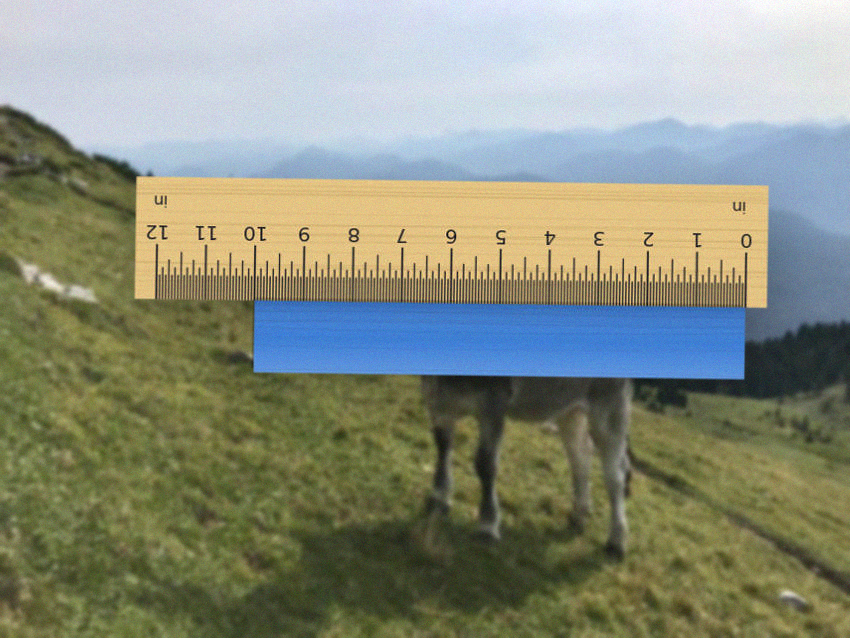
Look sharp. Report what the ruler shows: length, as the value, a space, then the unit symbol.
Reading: 10 in
